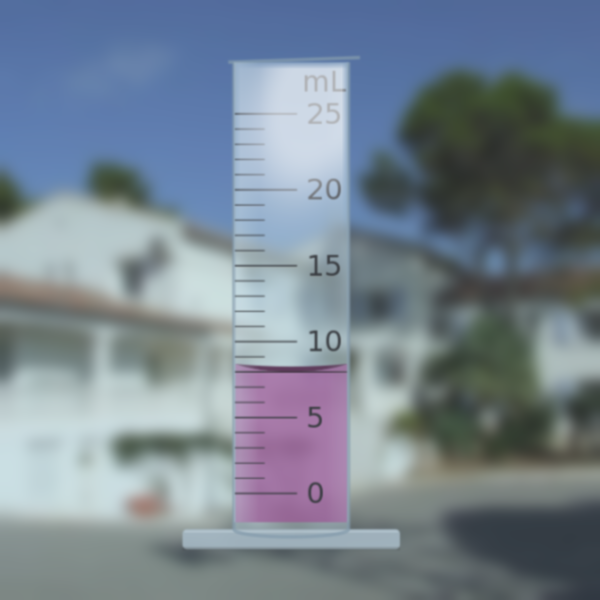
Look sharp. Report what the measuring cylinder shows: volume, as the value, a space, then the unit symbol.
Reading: 8 mL
